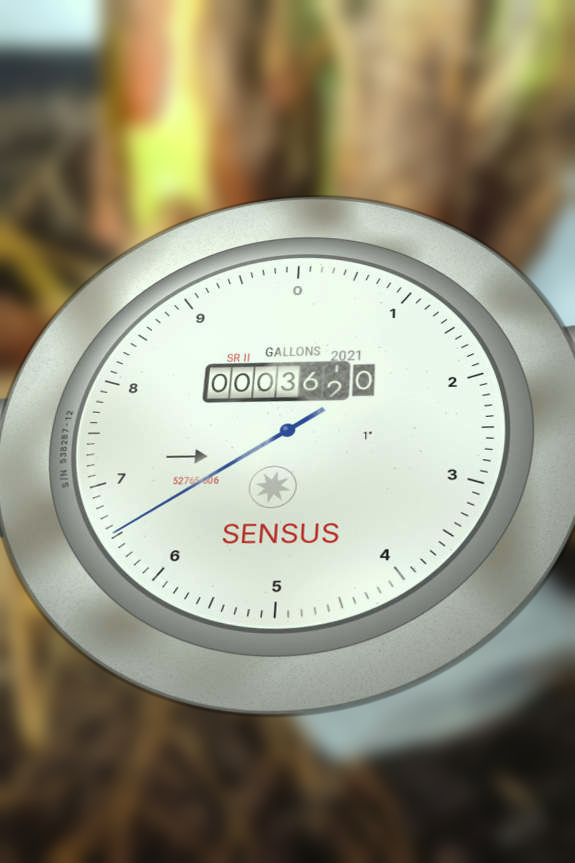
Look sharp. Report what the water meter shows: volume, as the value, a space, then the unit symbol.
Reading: 3616.5 gal
